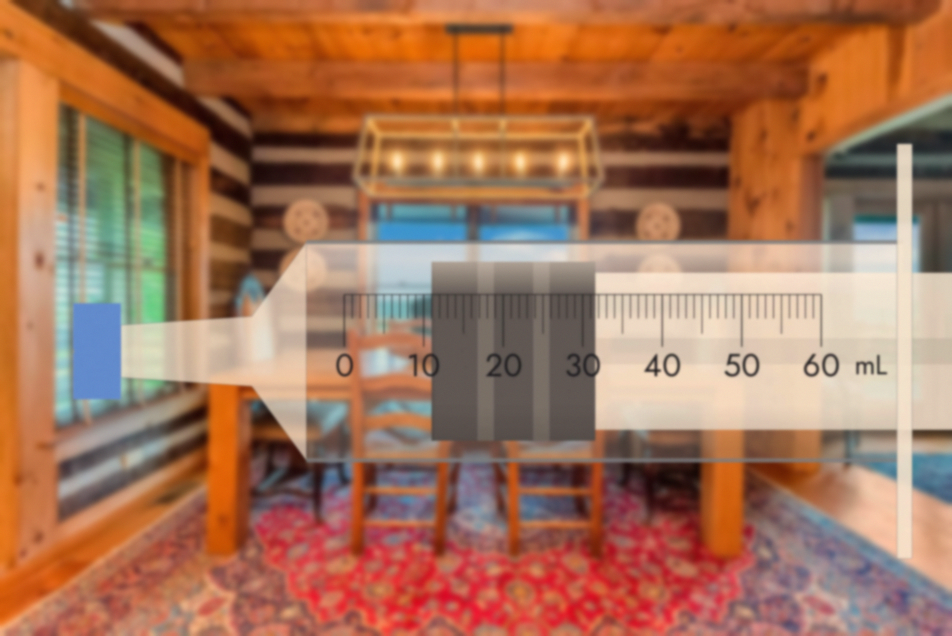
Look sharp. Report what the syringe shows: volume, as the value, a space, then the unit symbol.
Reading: 11 mL
